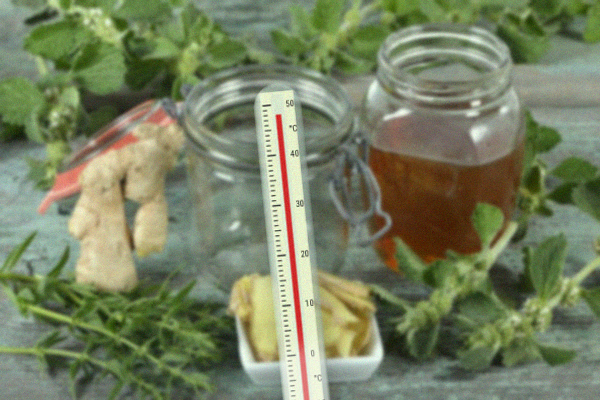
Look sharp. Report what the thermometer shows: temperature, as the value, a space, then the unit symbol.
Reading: 48 °C
